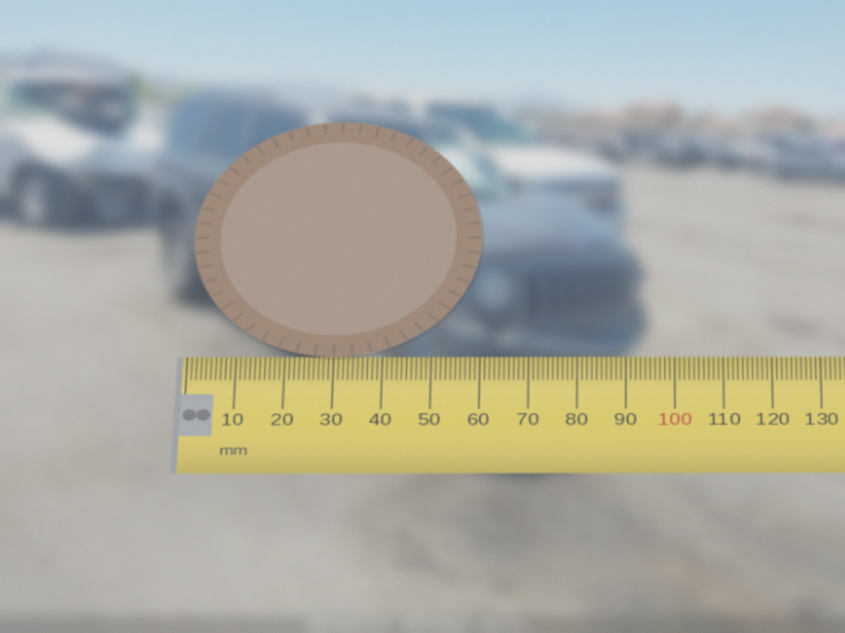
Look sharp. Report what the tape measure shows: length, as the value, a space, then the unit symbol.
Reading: 60 mm
